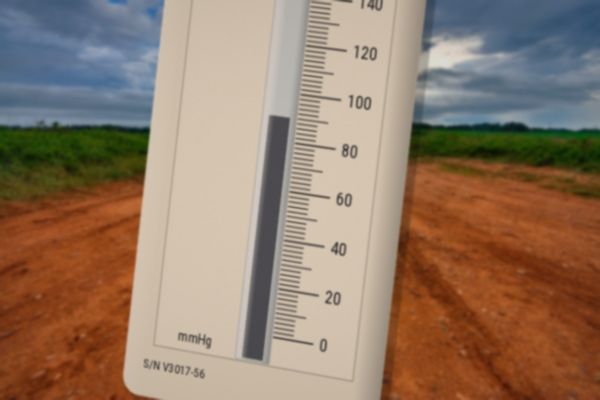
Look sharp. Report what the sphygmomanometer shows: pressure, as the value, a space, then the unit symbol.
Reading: 90 mmHg
